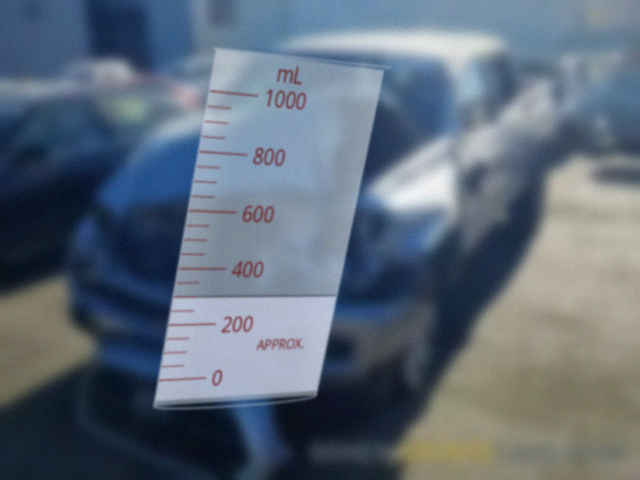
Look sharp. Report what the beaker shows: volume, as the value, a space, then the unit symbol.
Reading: 300 mL
